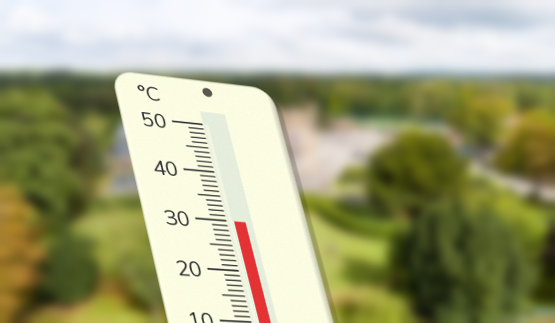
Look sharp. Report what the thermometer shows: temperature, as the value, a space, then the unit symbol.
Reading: 30 °C
